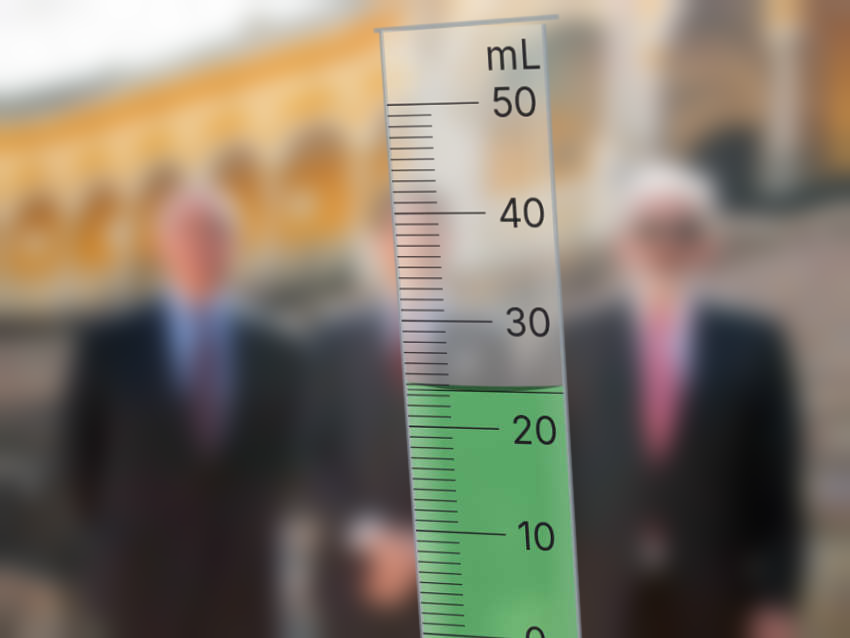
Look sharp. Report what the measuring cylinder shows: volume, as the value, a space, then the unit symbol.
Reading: 23.5 mL
